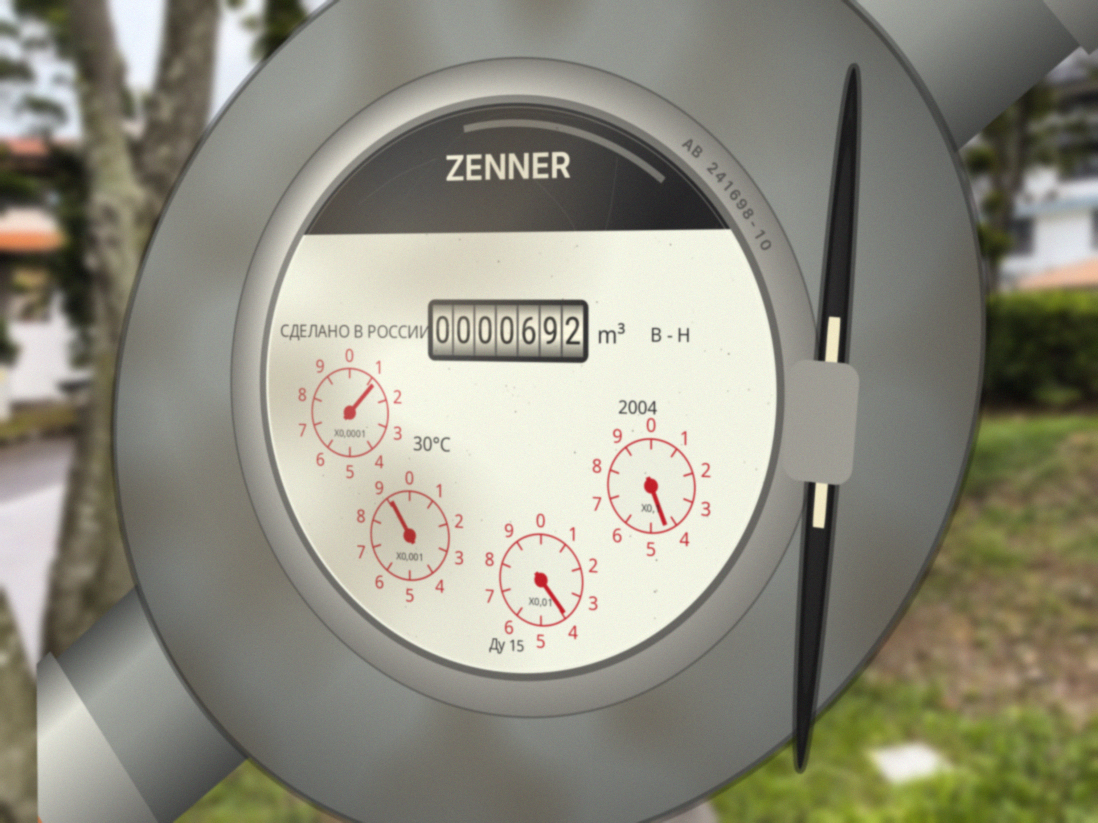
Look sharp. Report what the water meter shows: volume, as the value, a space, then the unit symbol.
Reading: 692.4391 m³
